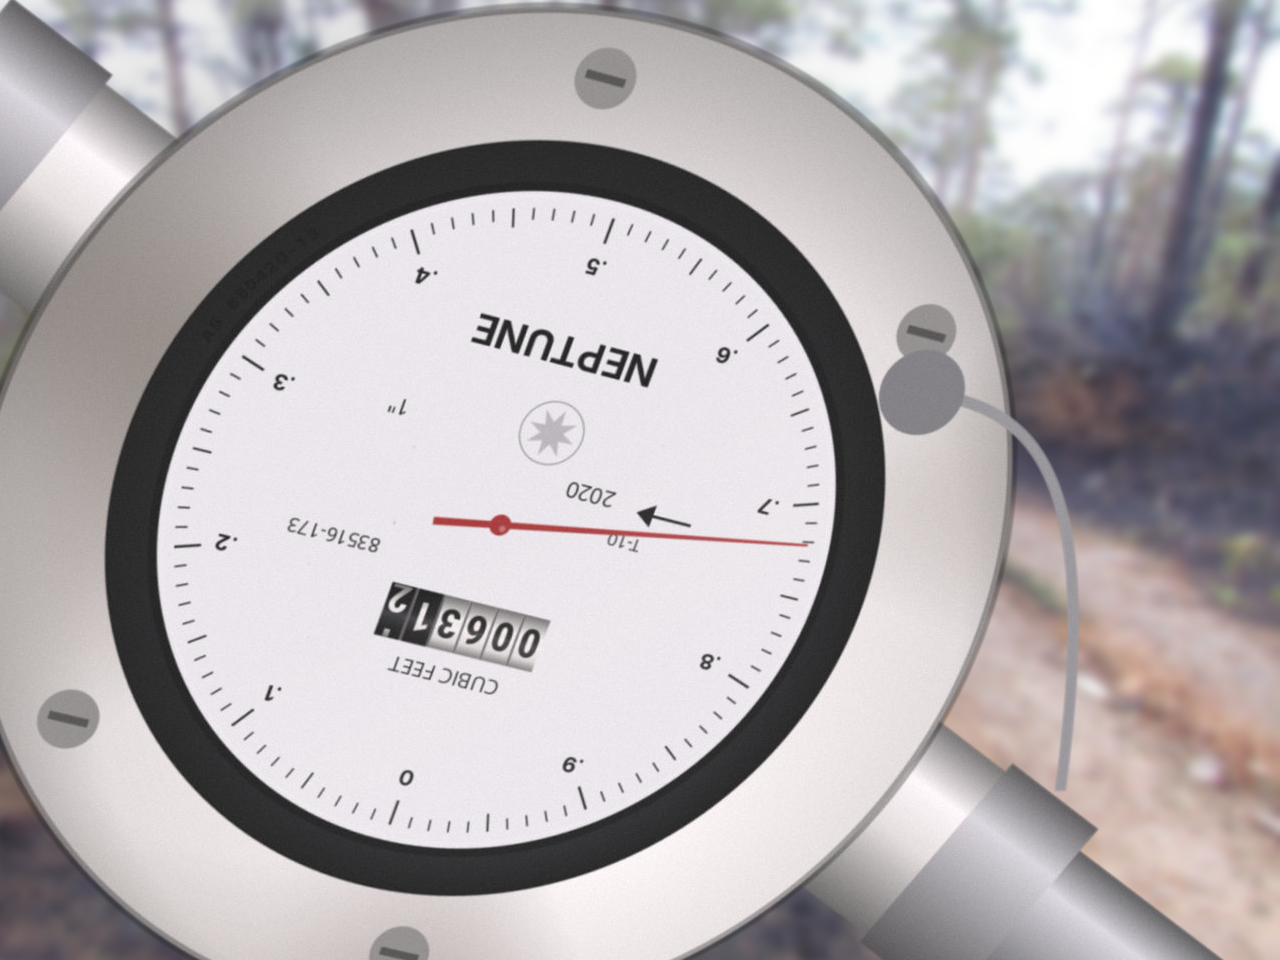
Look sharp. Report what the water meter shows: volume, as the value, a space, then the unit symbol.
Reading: 6311.72 ft³
